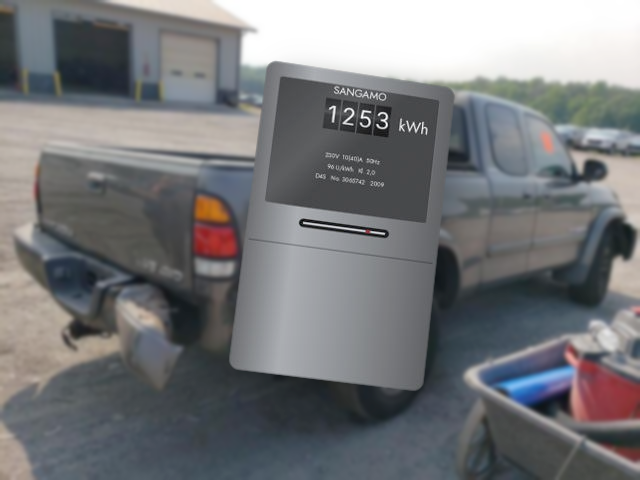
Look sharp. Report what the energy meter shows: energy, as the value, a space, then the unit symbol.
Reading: 1253 kWh
